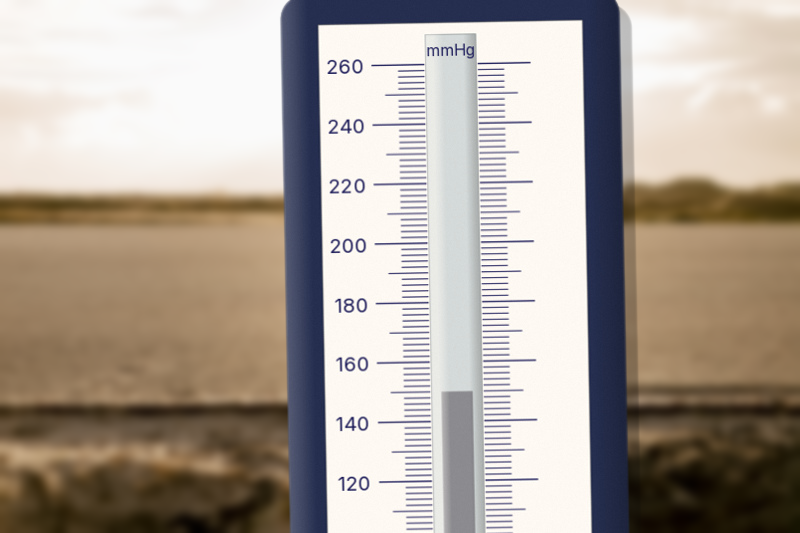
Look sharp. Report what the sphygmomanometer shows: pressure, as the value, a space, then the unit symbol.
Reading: 150 mmHg
